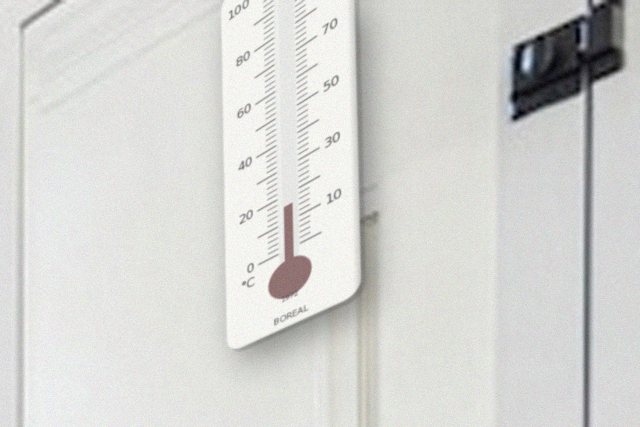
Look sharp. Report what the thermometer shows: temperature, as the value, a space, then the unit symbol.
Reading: 16 °C
